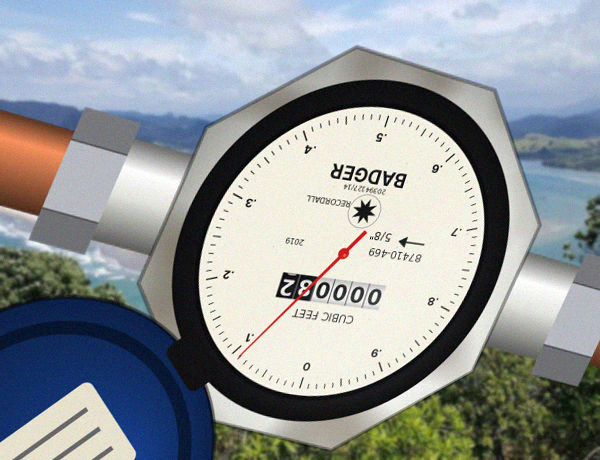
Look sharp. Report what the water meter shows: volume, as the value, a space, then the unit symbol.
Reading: 82.09 ft³
